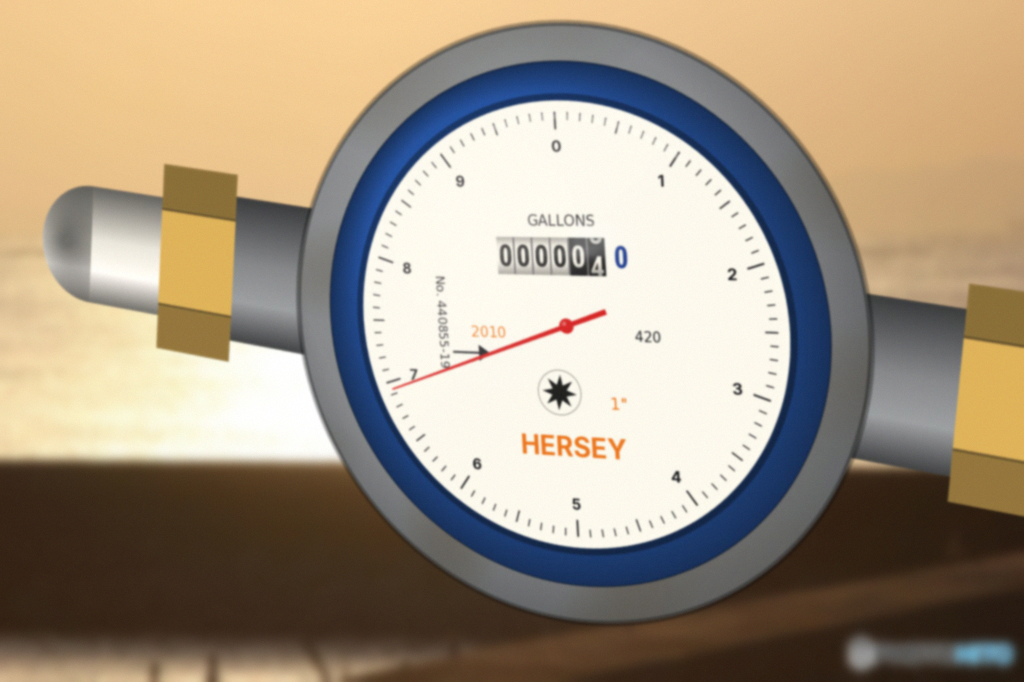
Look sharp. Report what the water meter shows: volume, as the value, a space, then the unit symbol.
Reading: 36.9 gal
